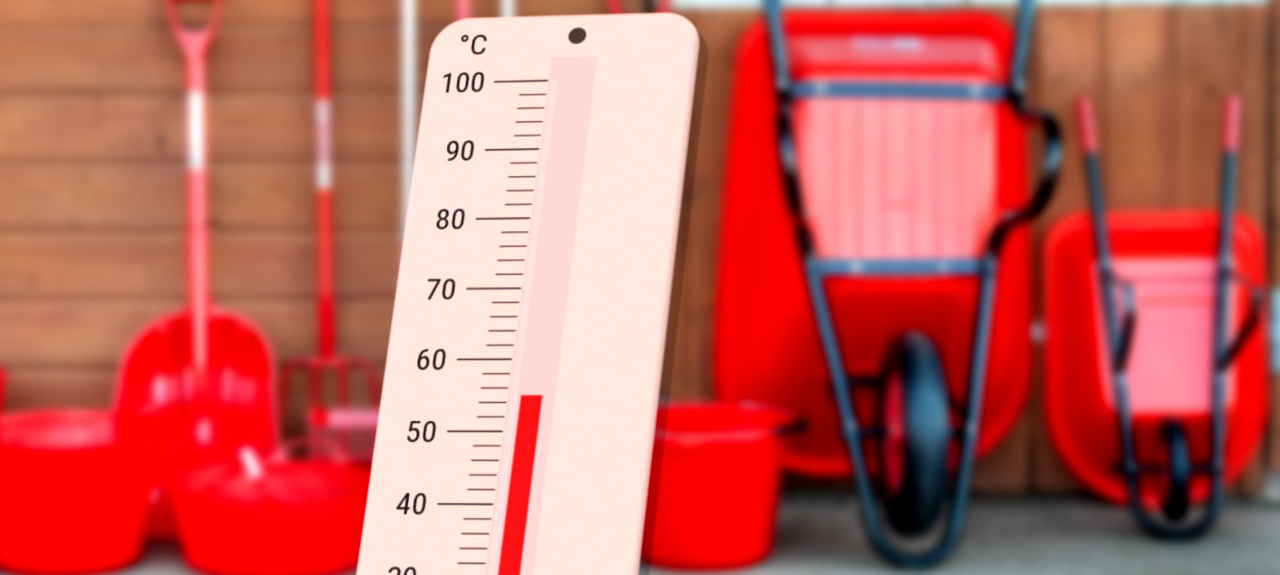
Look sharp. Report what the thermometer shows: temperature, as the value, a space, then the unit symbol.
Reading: 55 °C
